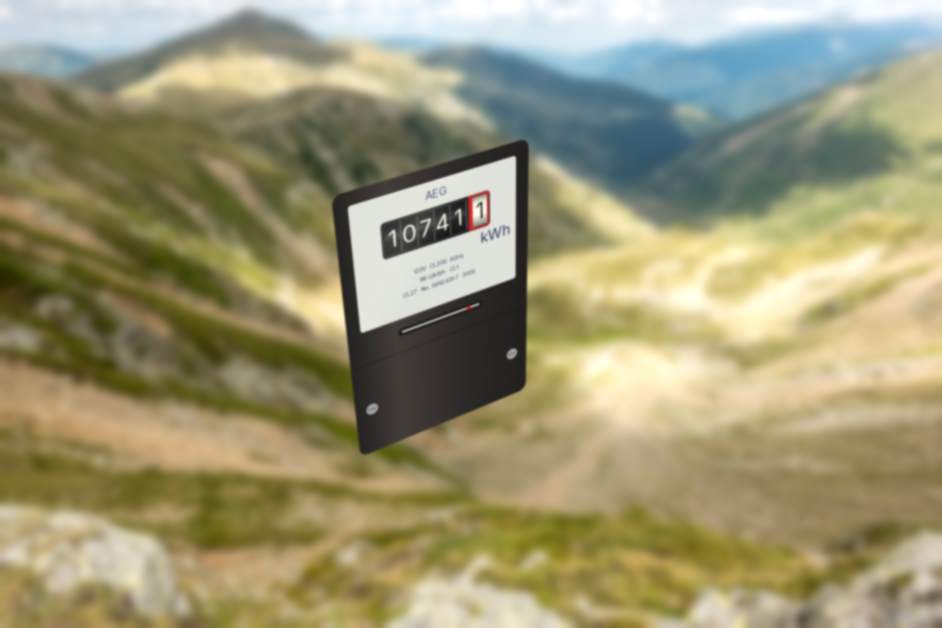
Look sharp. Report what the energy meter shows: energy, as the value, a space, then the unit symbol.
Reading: 10741.1 kWh
